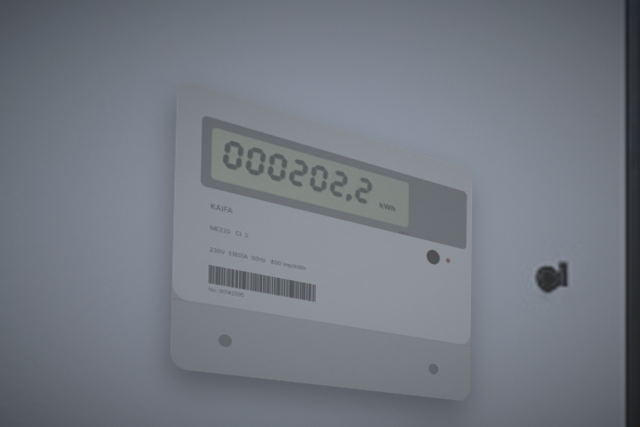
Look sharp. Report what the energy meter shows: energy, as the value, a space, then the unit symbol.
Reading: 202.2 kWh
